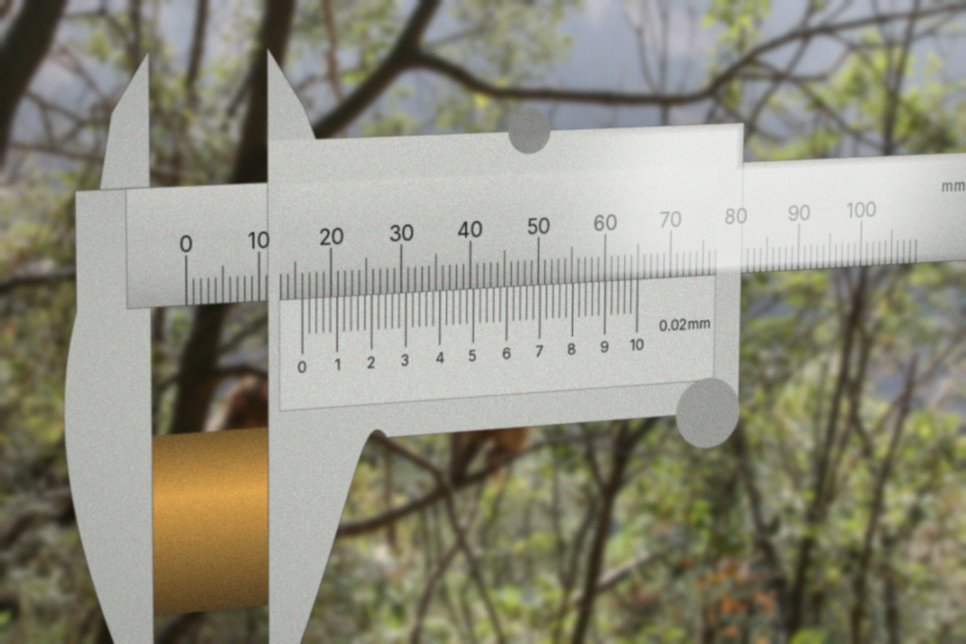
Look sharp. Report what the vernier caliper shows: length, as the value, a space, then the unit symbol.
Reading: 16.0 mm
